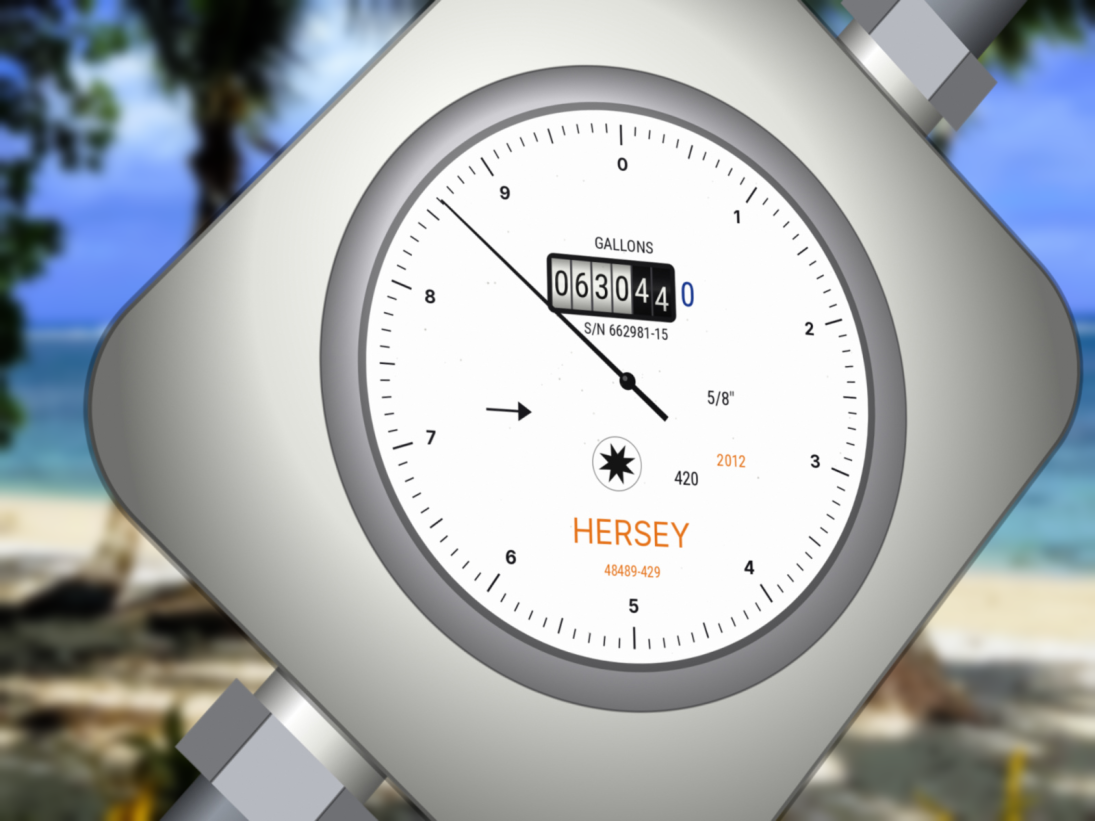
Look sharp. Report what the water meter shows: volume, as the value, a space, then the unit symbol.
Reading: 630438.6 gal
